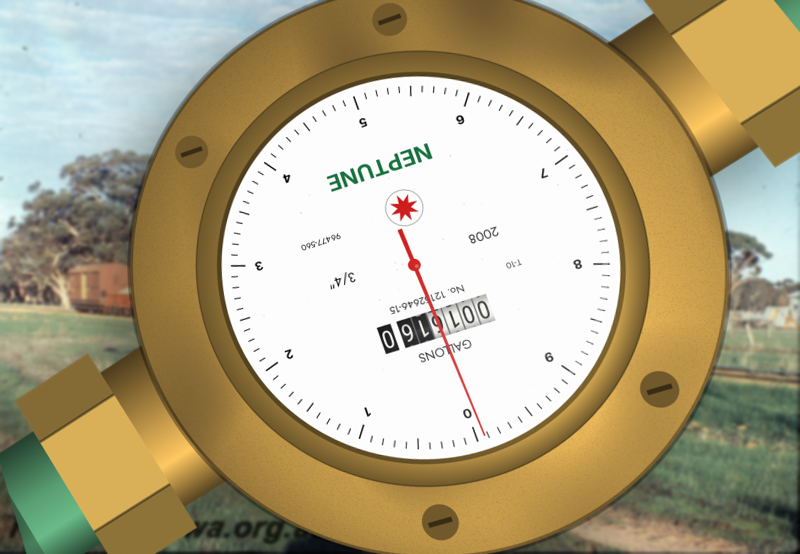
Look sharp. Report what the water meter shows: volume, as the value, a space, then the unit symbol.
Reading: 16159.9 gal
